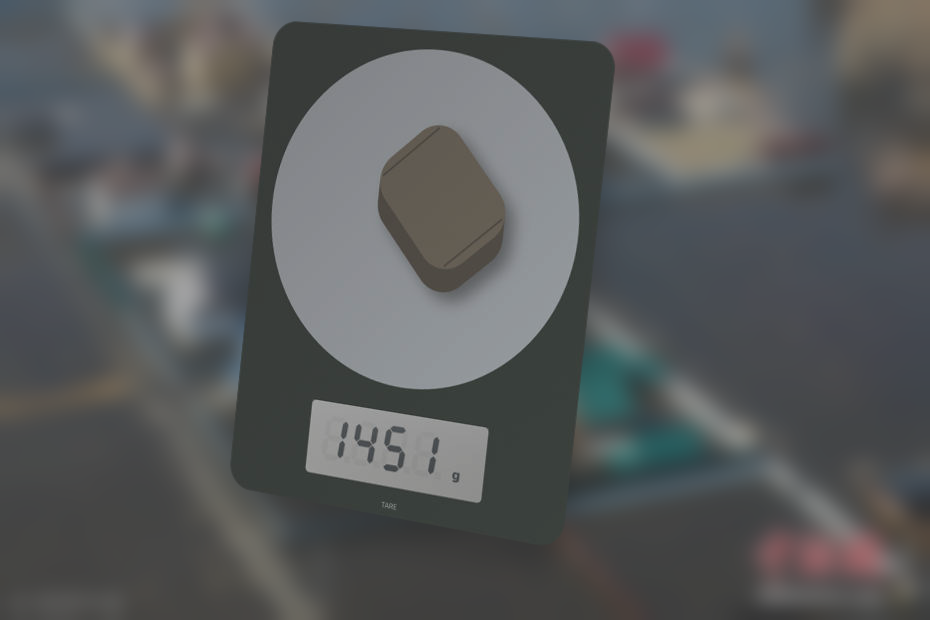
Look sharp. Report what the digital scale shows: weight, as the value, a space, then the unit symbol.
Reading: 1451 g
